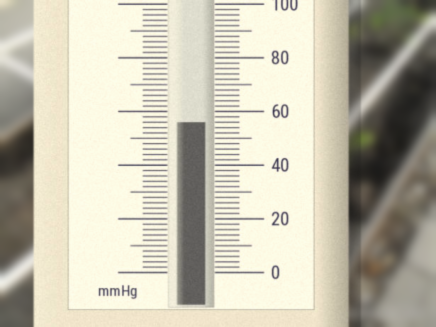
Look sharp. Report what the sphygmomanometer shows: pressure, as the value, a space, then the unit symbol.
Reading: 56 mmHg
